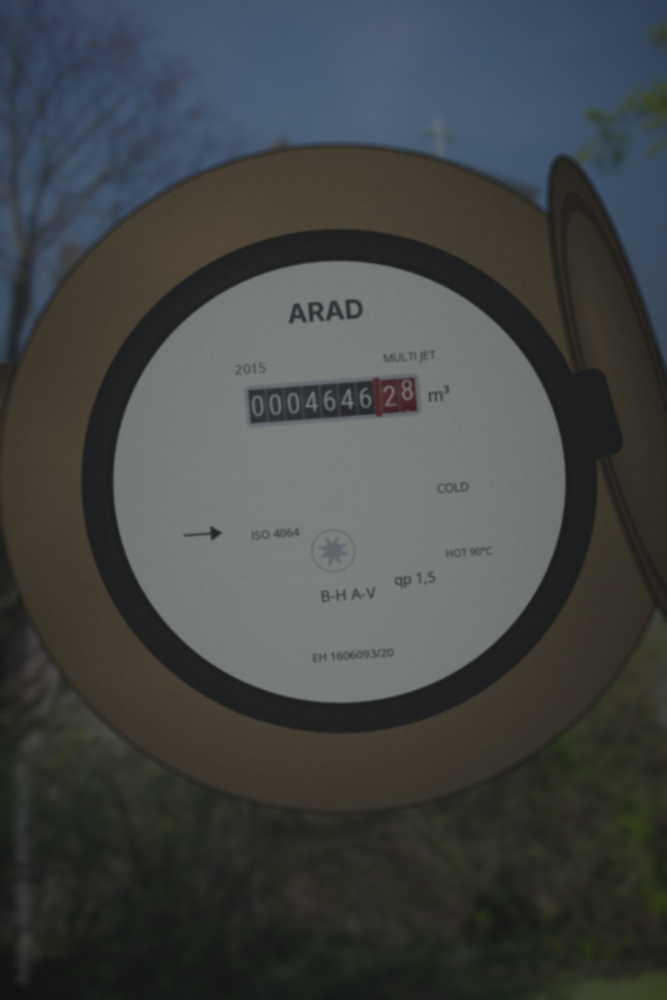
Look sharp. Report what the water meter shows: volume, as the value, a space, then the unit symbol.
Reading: 4646.28 m³
